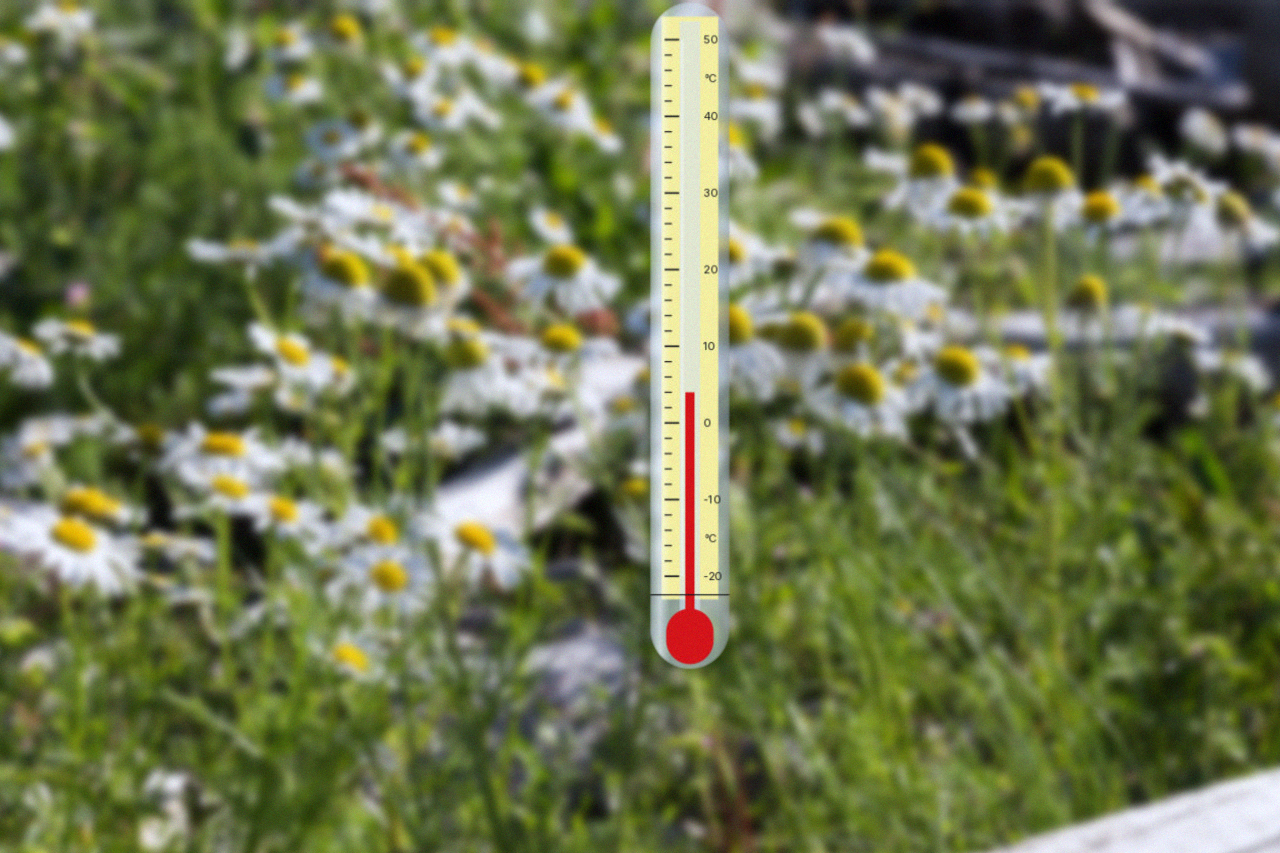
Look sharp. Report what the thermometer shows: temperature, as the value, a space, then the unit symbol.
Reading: 4 °C
